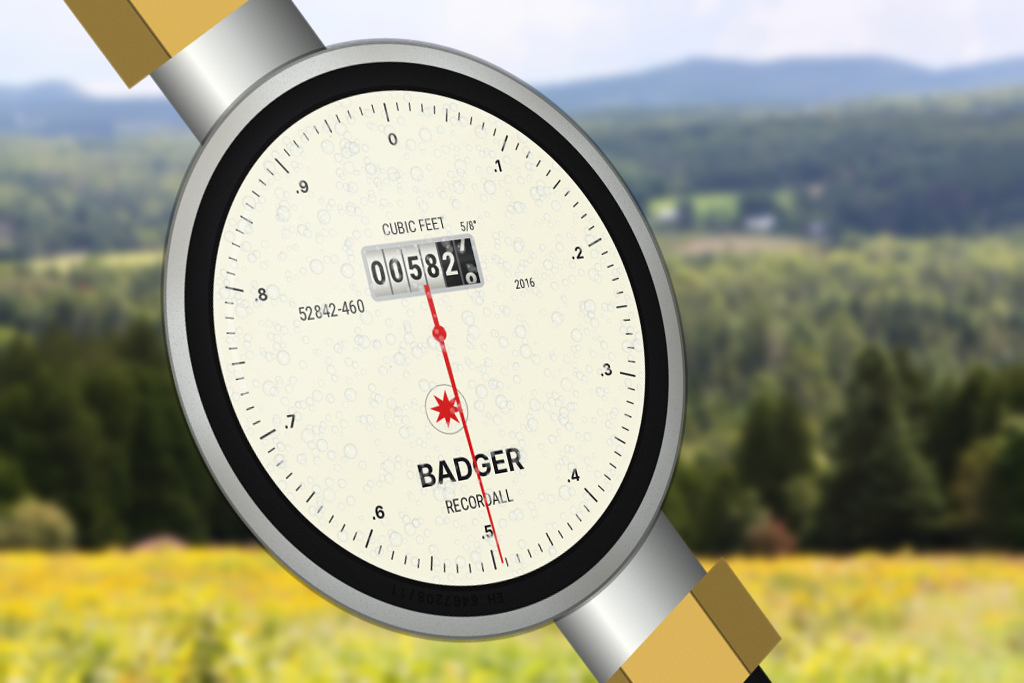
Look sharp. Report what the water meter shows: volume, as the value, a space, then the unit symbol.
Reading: 5827.49 ft³
